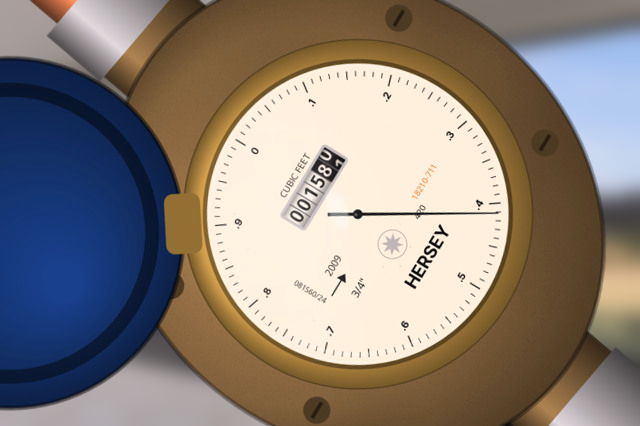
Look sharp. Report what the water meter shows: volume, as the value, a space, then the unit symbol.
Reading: 1580.41 ft³
